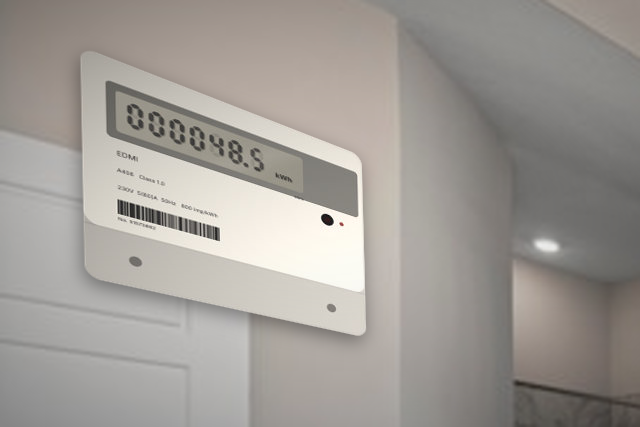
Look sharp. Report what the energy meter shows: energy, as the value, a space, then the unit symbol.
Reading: 48.5 kWh
